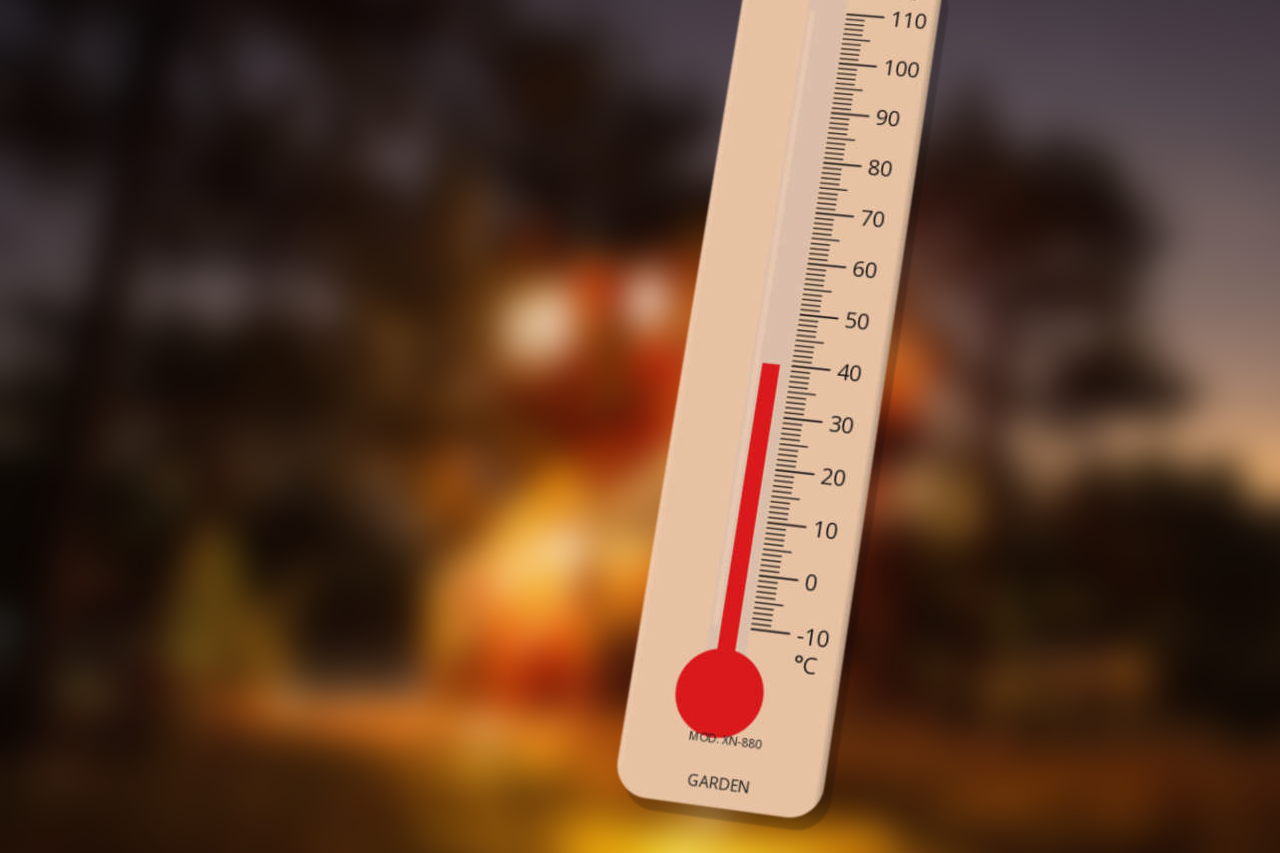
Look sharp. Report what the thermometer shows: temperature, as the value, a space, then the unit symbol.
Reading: 40 °C
